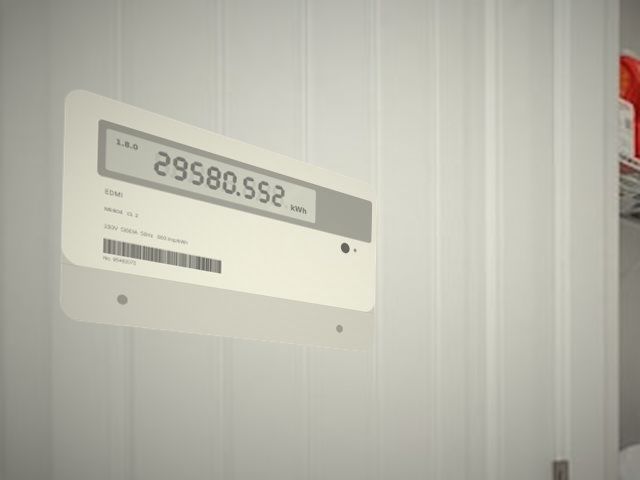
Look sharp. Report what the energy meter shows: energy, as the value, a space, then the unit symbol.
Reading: 29580.552 kWh
